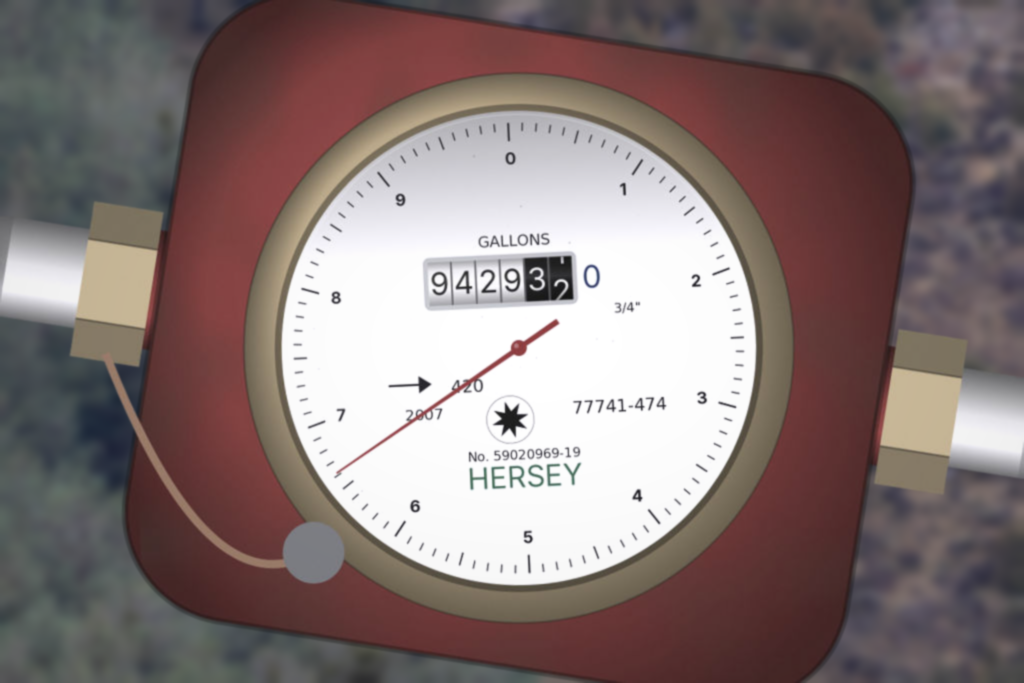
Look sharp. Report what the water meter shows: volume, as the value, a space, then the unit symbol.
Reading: 9429316.6 gal
